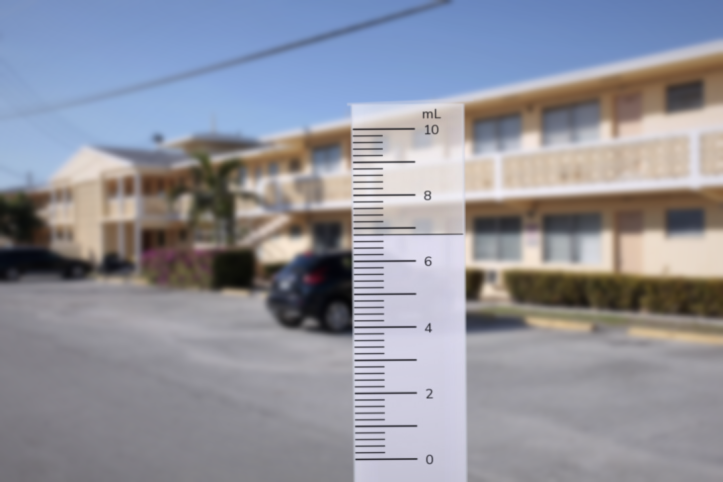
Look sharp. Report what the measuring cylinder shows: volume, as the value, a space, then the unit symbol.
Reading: 6.8 mL
